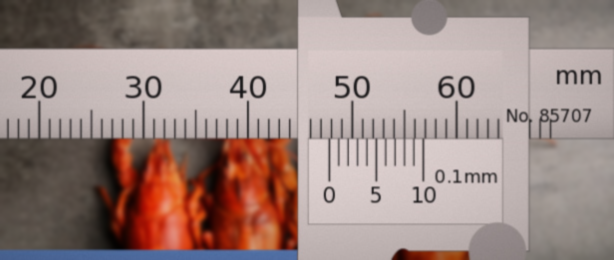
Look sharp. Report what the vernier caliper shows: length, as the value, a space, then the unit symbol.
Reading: 47.8 mm
